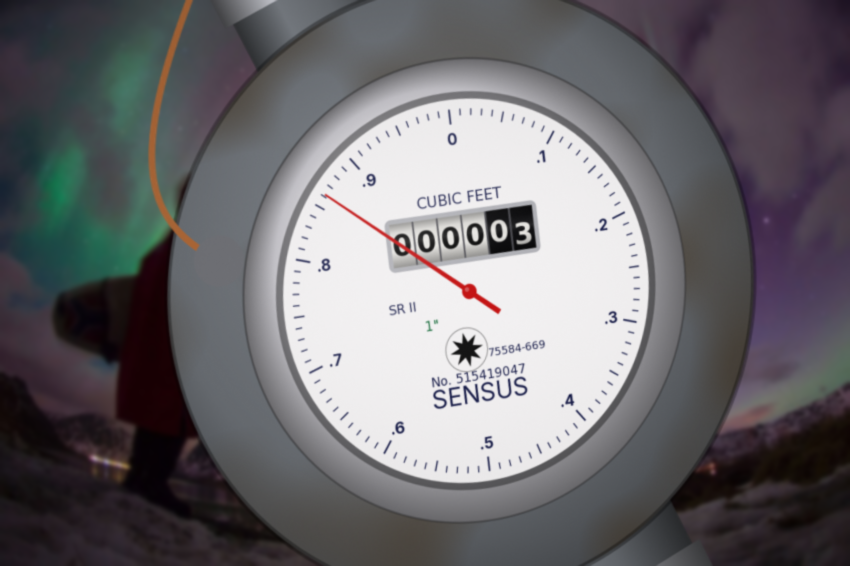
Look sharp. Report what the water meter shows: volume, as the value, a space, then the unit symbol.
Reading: 2.86 ft³
